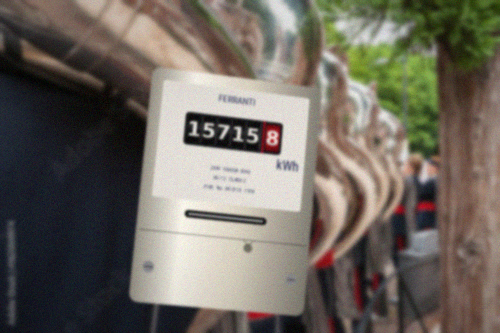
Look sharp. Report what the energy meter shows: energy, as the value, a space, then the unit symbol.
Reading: 15715.8 kWh
